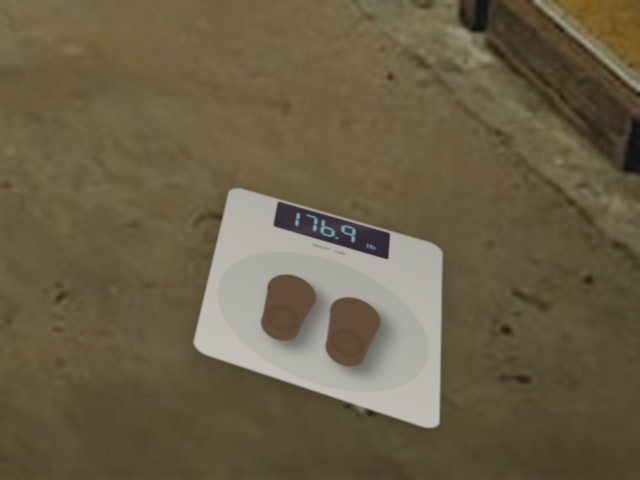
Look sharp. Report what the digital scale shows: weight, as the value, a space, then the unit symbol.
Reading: 176.9 lb
